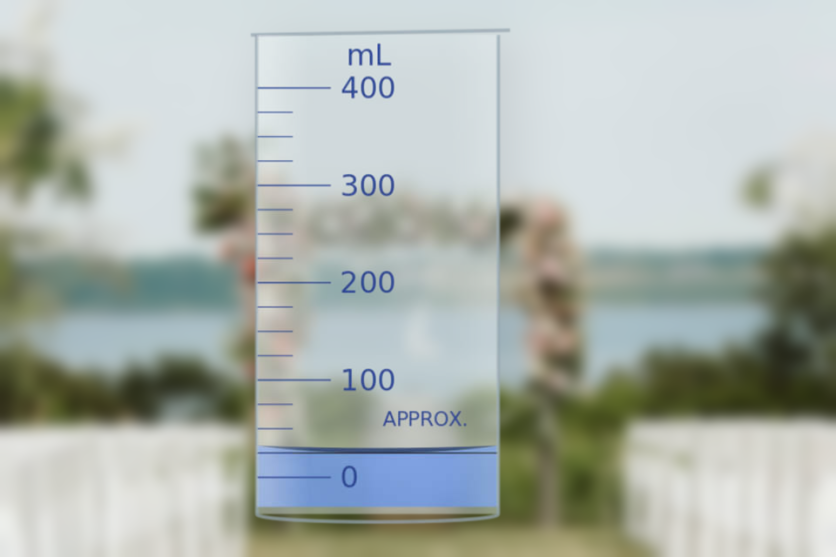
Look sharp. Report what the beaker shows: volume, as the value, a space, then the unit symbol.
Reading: 25 mL
